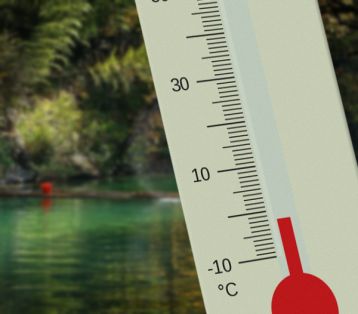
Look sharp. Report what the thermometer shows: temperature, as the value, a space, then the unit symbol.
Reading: -2 °C
